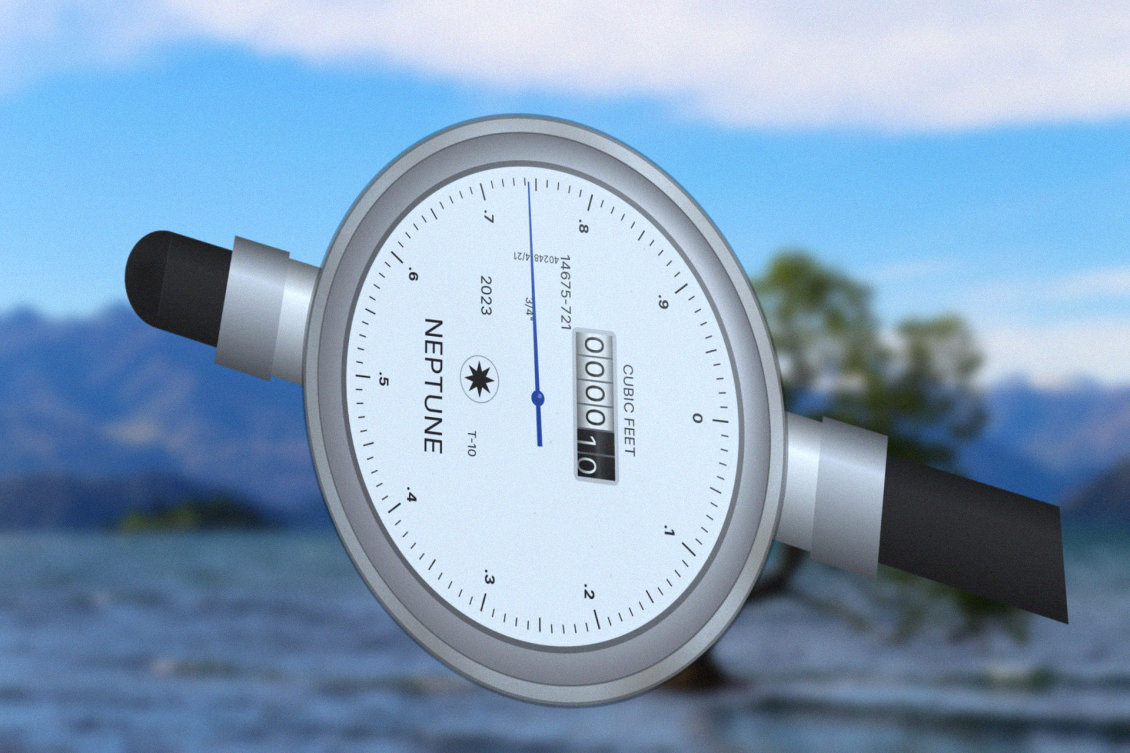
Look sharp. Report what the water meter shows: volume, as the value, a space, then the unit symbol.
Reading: 9.74 ft³
